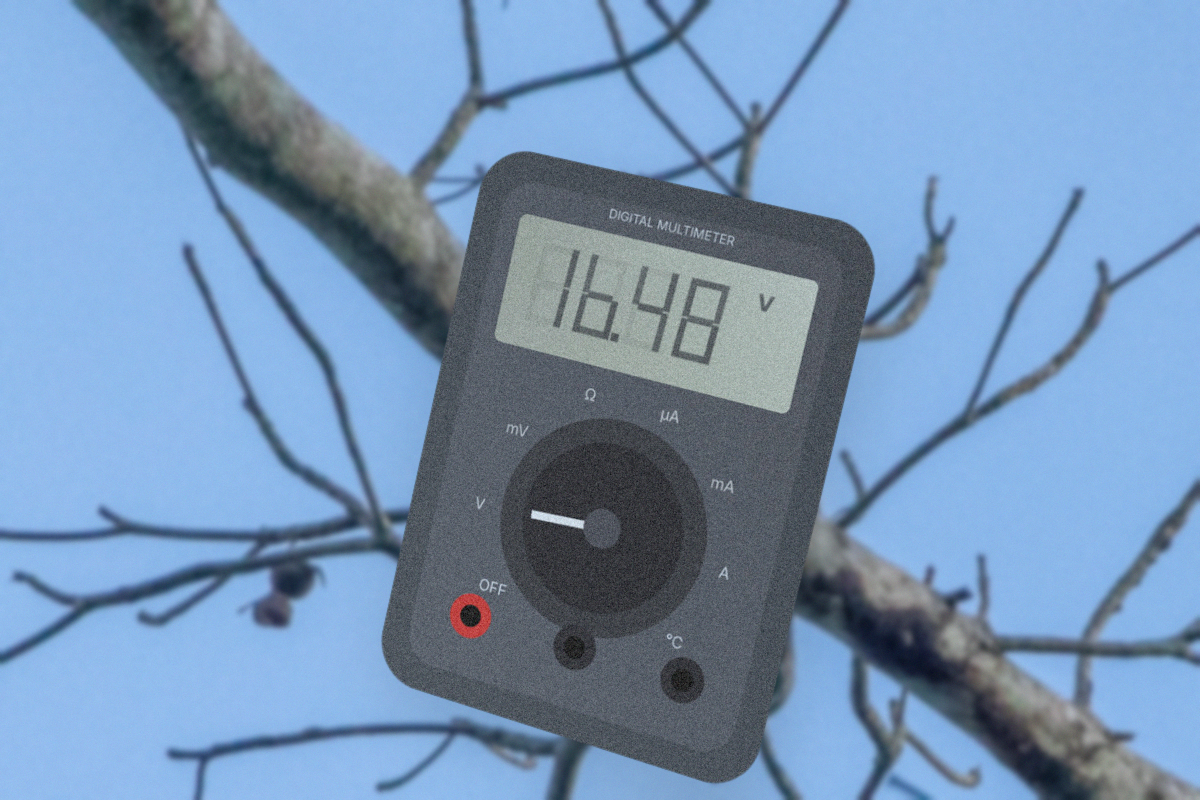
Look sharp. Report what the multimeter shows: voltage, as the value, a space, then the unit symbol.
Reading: 16.48 V
